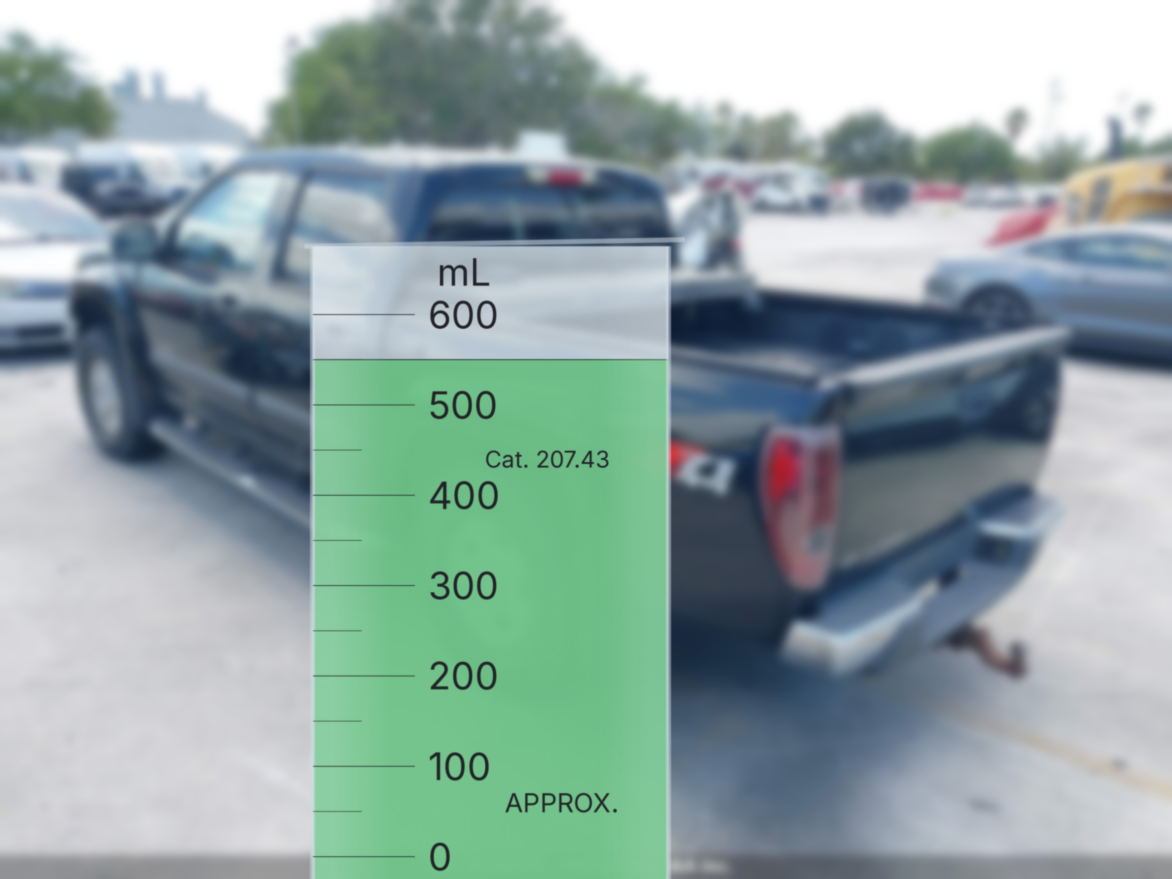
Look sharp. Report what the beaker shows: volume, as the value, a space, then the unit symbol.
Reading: 550 mL
